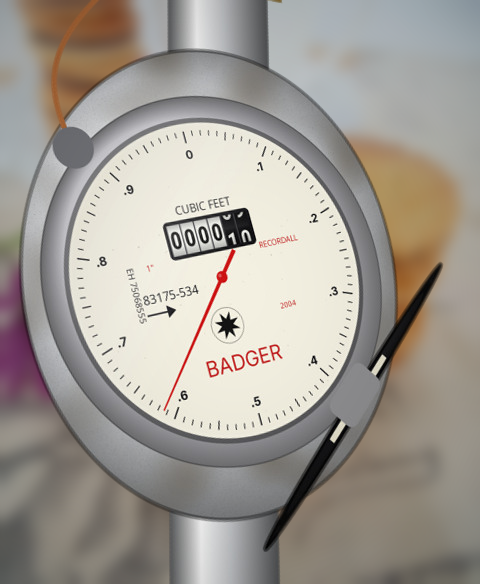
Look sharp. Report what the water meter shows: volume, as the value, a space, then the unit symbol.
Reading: 9.61 ft³
